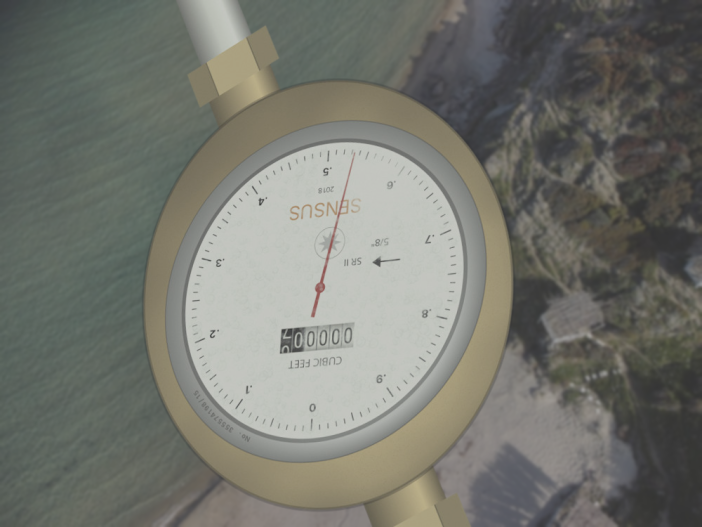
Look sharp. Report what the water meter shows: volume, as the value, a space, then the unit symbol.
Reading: 6.53 ft³
